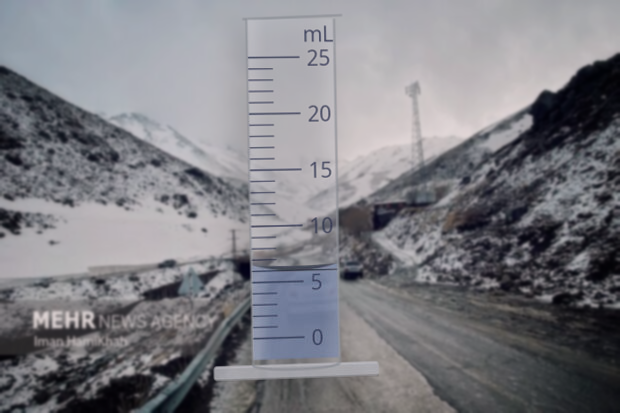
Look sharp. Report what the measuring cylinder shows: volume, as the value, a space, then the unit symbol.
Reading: 6 mL
